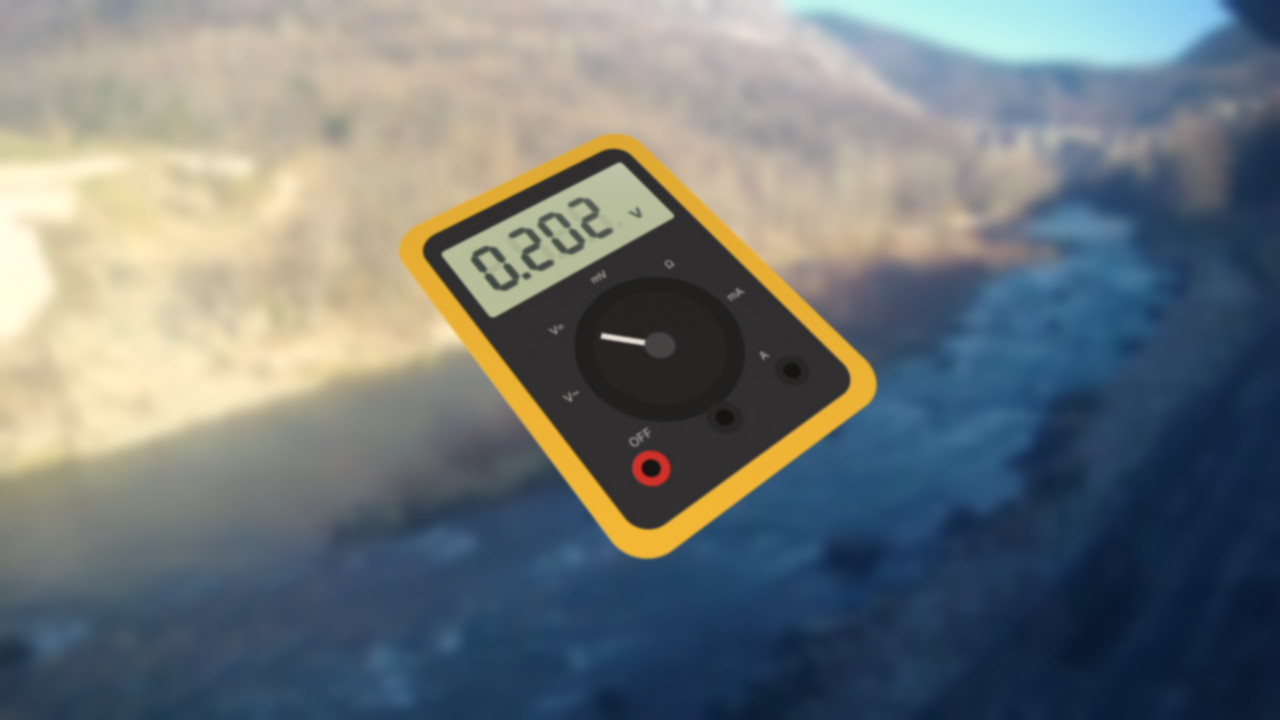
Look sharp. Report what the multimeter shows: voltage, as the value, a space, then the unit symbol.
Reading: 0.202 V
